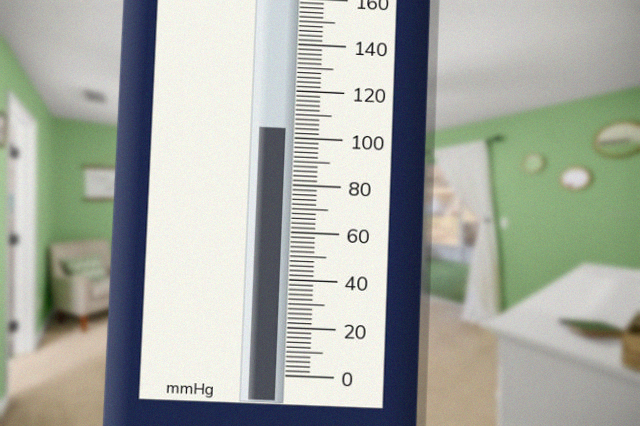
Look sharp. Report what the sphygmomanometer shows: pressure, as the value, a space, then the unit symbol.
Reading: 104 mmHg
